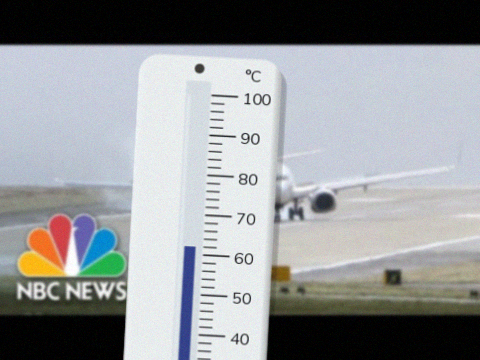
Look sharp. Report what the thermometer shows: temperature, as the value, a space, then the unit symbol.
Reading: 62 °C
